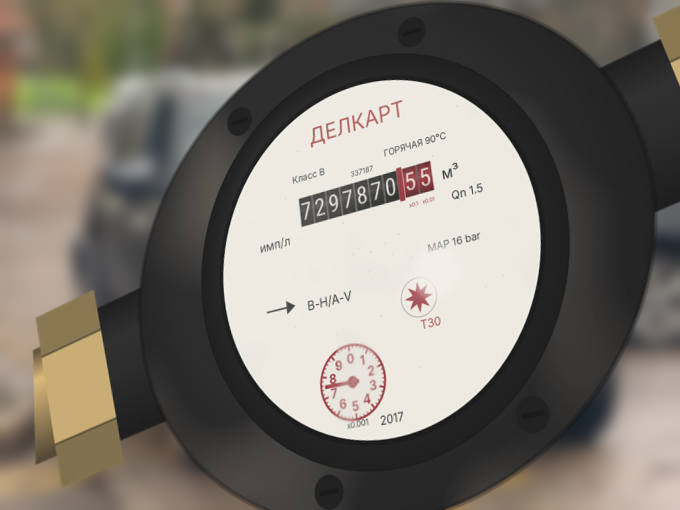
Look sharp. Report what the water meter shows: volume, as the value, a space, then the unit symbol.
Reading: 7297870.557 m³
